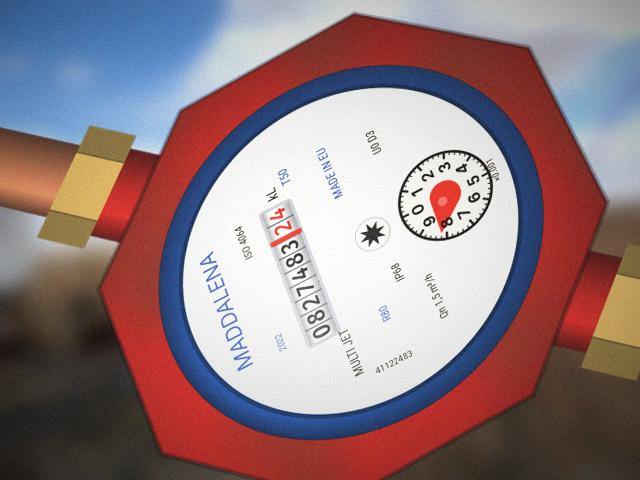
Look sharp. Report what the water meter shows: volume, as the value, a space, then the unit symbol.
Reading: 827483.248 kL
